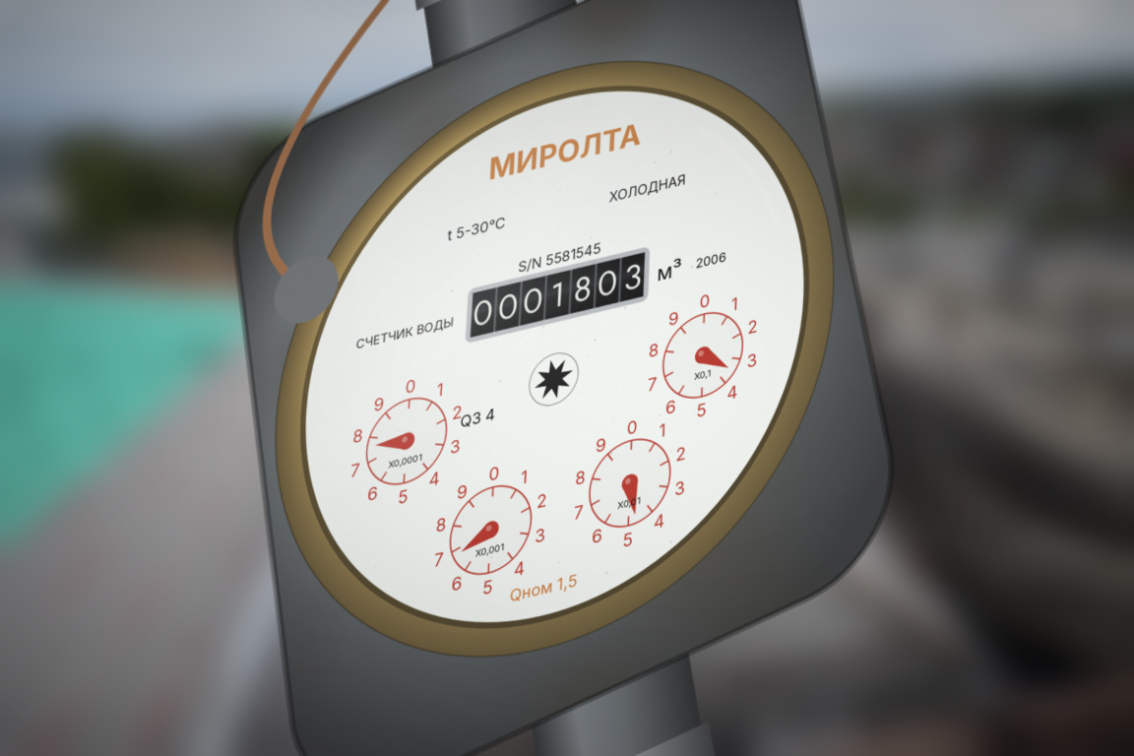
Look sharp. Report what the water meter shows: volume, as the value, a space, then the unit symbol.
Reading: 1803.3467 m³
